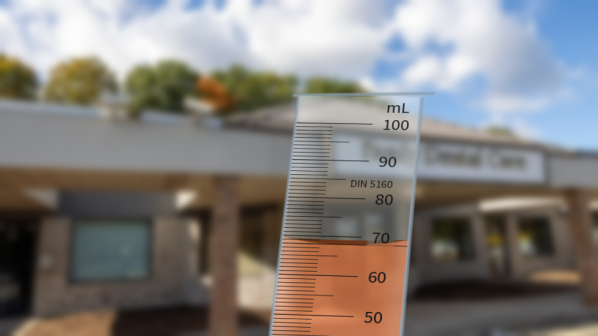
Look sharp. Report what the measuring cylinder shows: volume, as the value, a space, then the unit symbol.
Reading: 68 mL
